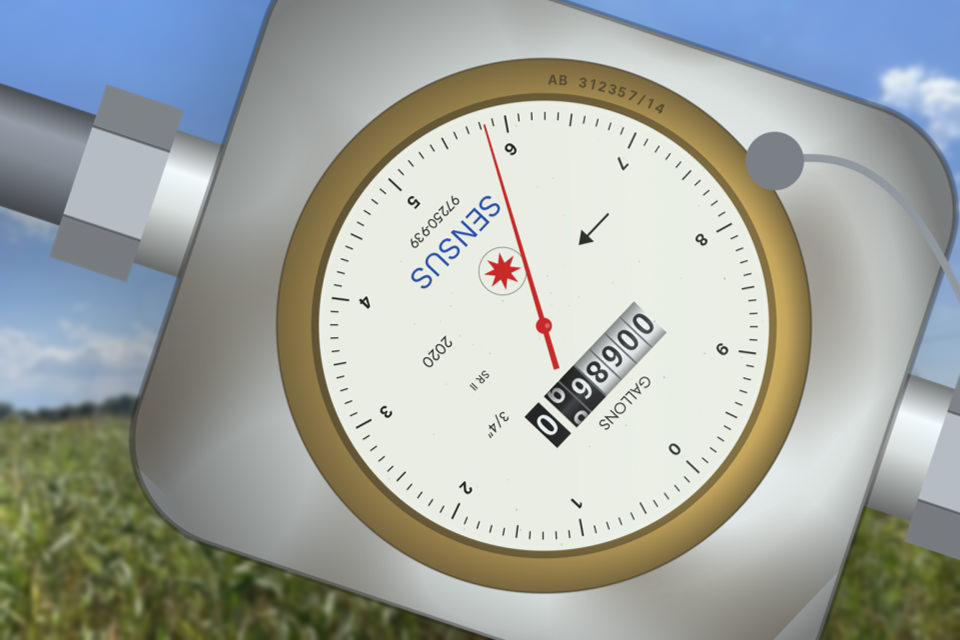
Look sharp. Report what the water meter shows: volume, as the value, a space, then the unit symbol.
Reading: 68685.8 gal
